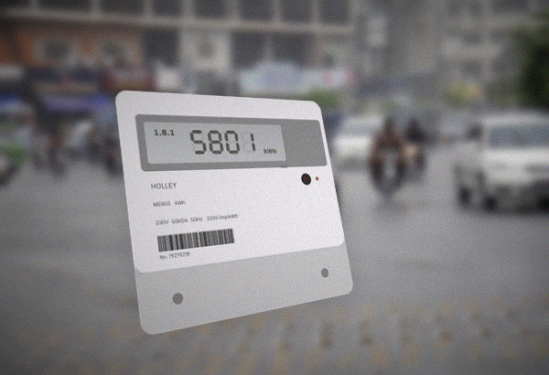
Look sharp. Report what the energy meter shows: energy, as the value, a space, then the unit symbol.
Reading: 5801 kWh
